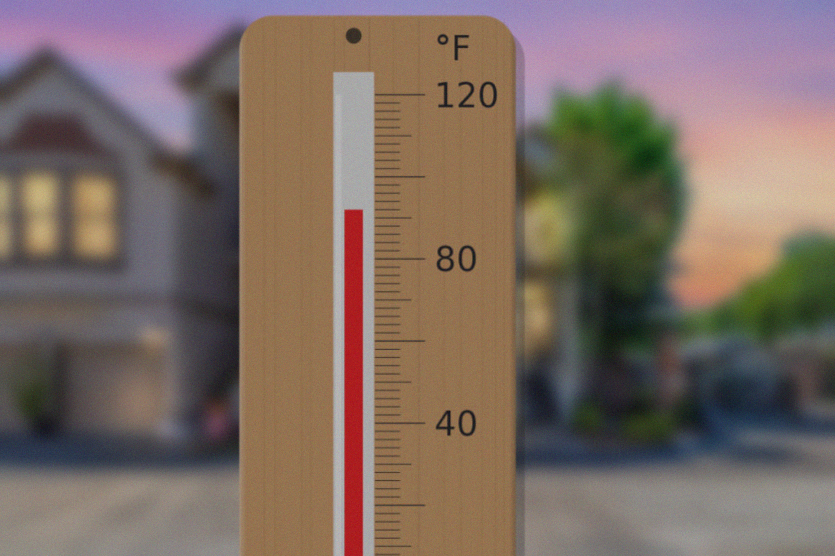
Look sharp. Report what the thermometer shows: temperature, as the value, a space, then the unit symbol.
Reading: 92 °F
